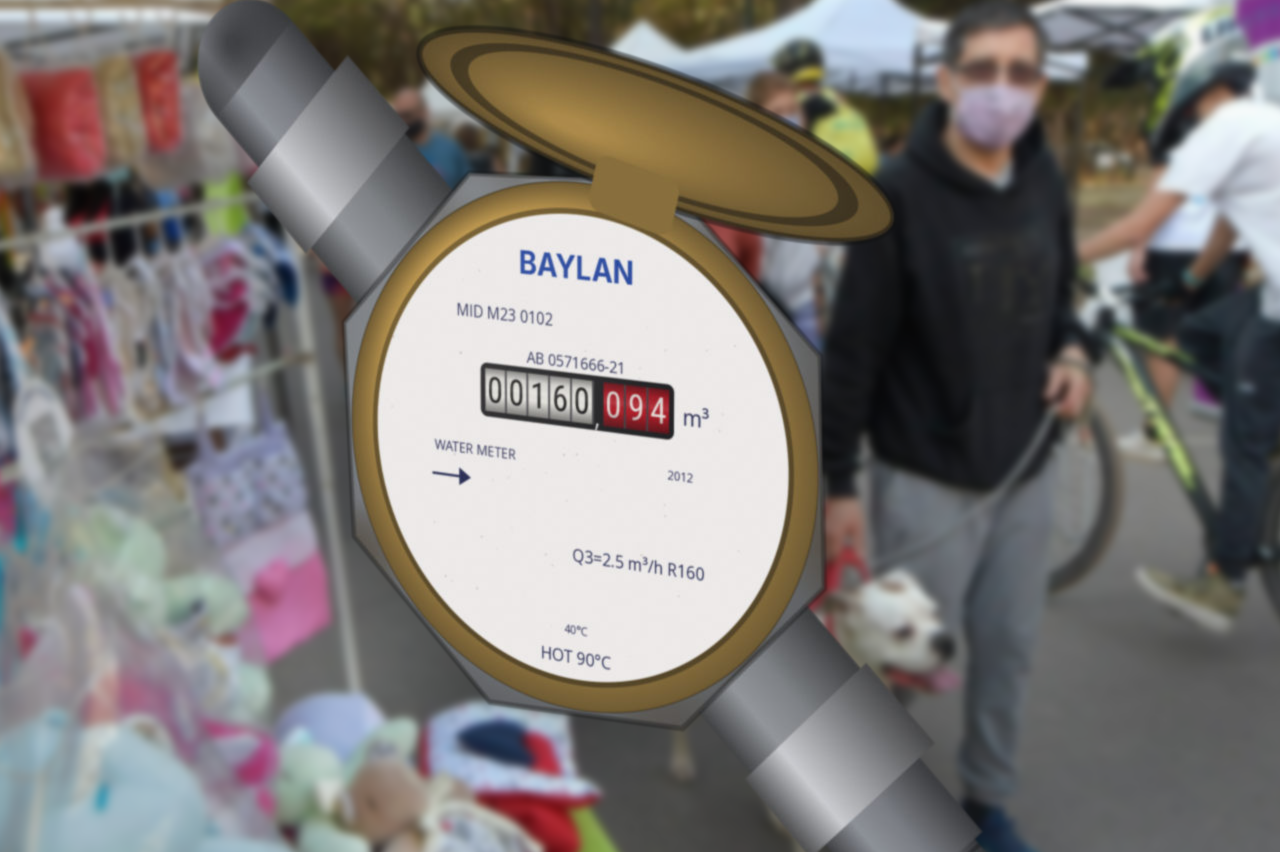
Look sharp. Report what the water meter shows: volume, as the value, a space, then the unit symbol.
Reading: 160.094 m³
